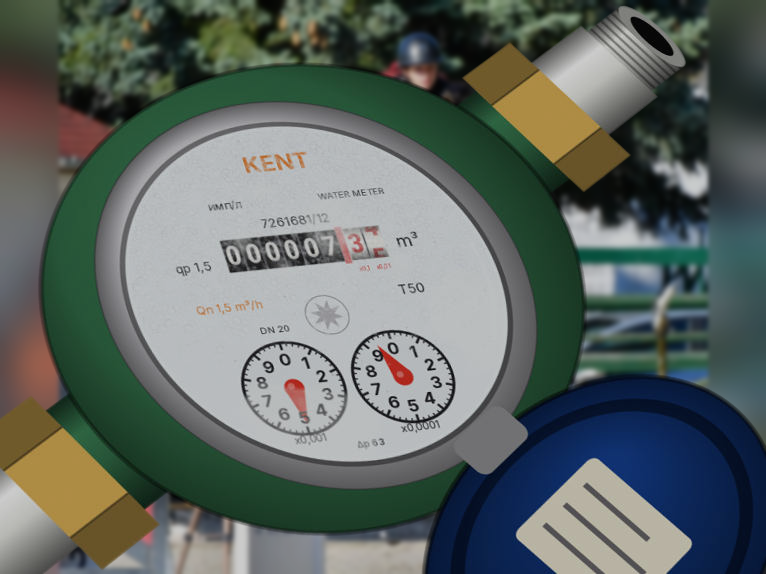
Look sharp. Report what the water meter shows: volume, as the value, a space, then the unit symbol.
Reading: 7.3449 m³
